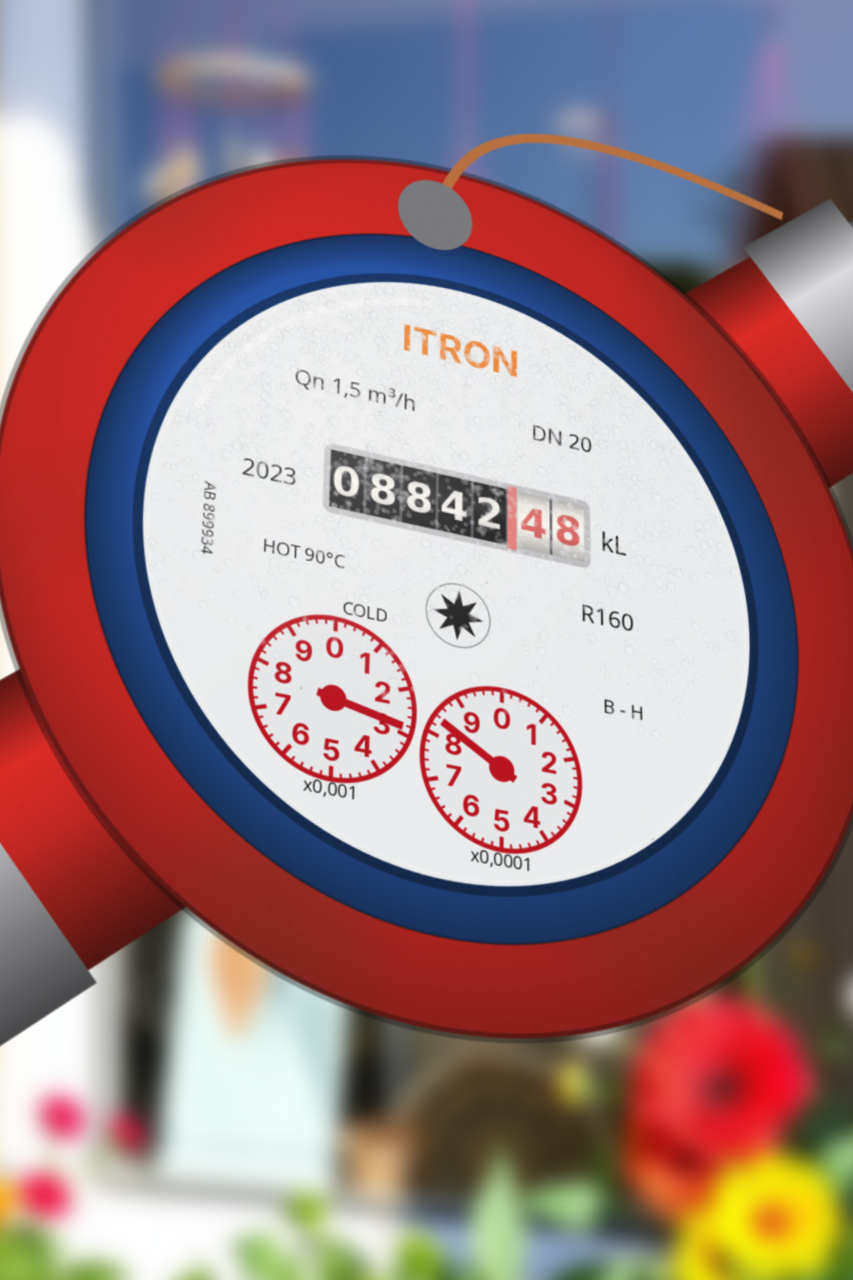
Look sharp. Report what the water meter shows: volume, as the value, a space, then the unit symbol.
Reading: 8842.4828 kL
